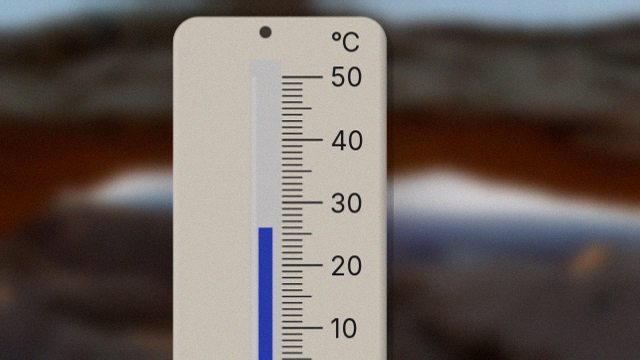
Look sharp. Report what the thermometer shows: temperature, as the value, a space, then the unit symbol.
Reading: 26 °C
